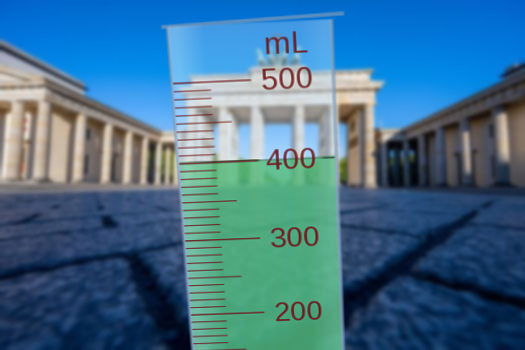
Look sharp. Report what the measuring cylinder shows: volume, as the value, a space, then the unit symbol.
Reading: 400 mL
